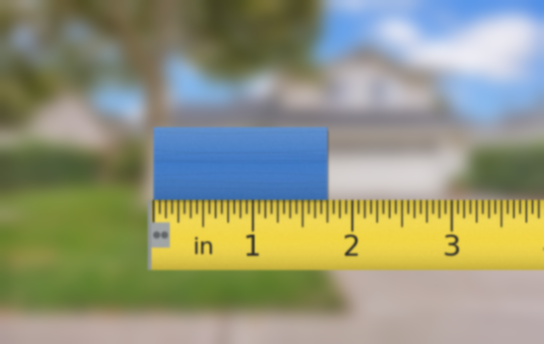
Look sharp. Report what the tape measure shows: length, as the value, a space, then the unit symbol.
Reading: 1.75 in
